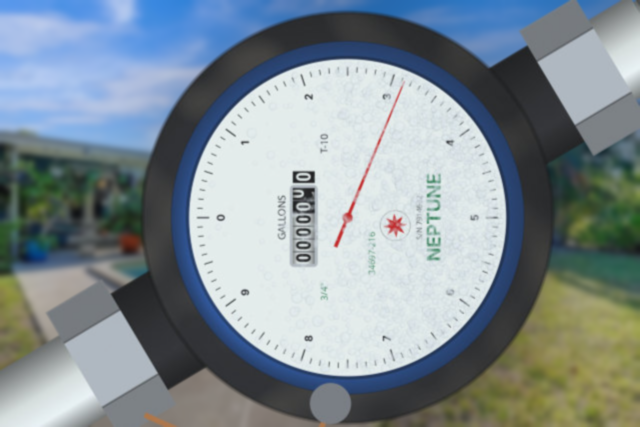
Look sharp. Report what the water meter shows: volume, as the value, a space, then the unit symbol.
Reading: 3.1 gal
